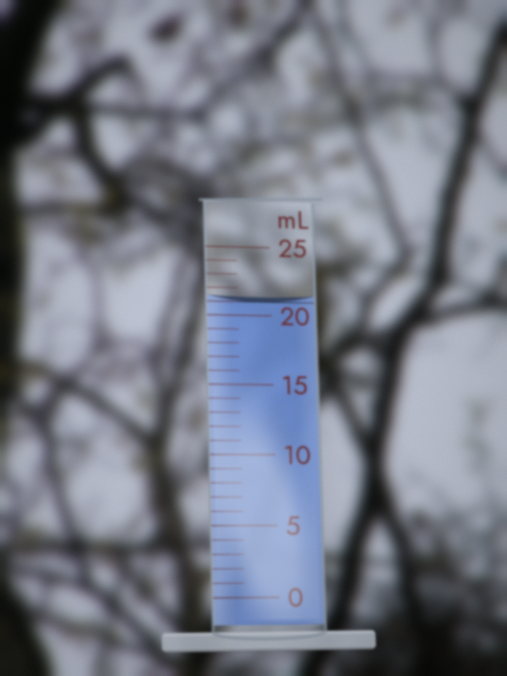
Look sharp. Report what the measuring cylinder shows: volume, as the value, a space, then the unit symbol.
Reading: 21 mL
